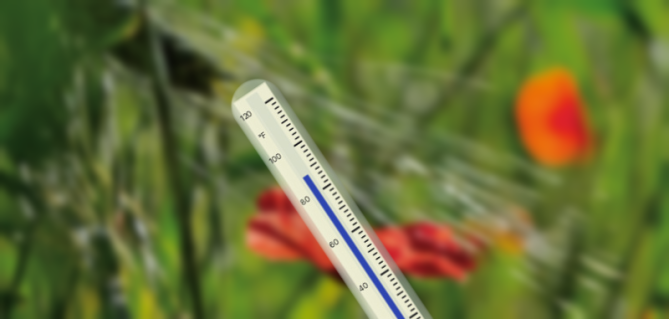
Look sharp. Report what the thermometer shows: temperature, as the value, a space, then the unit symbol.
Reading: 88 °F
